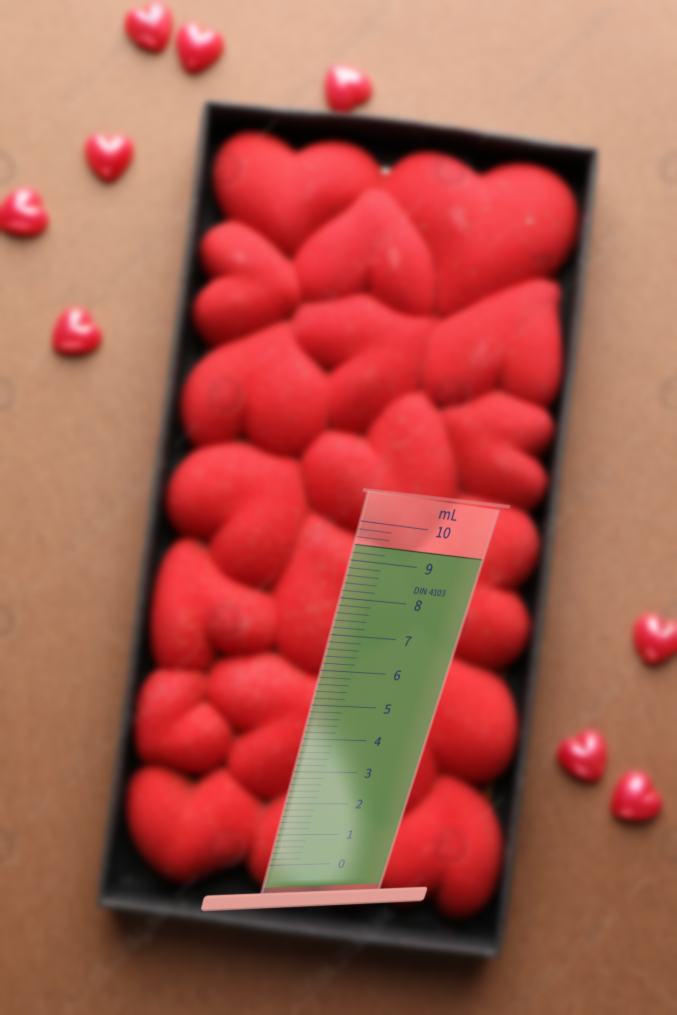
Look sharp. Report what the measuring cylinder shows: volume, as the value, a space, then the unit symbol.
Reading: 9.4 mL
